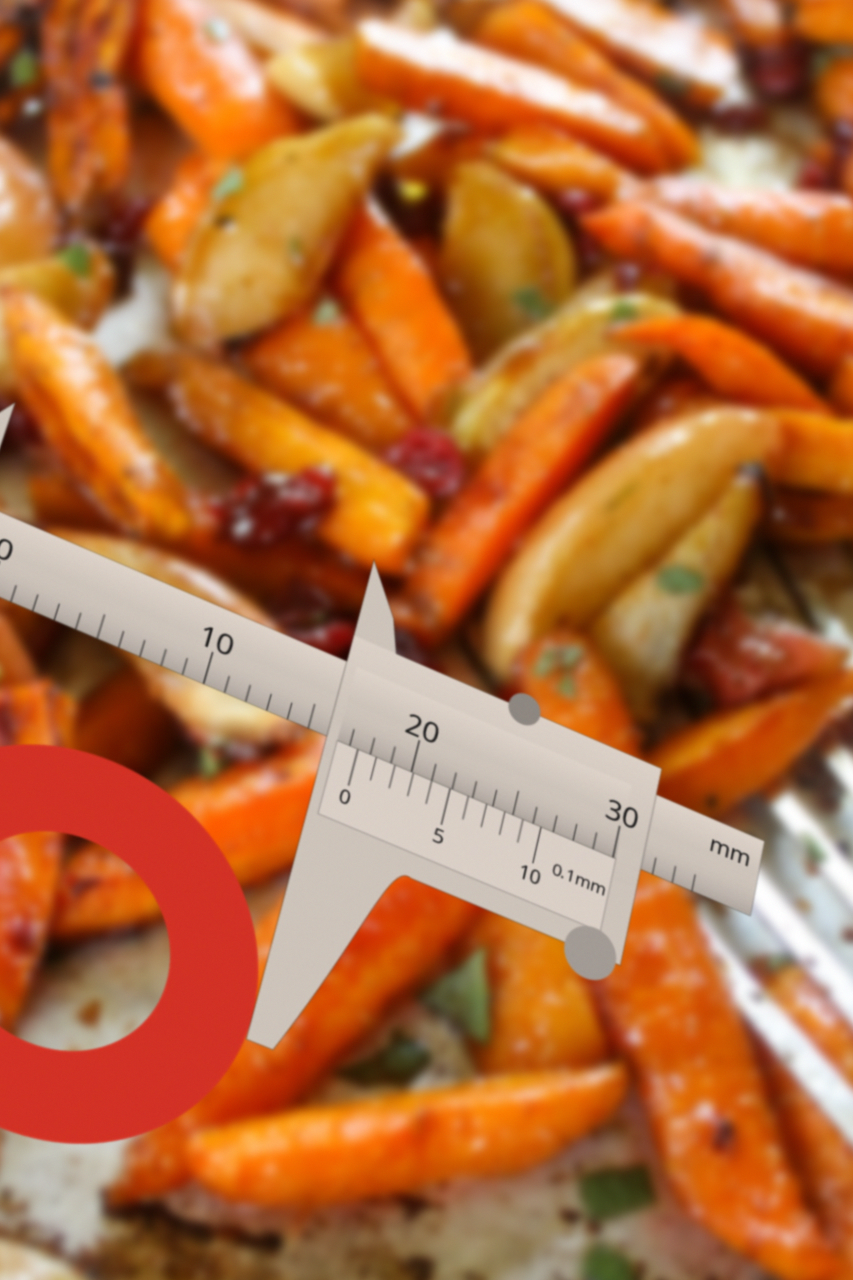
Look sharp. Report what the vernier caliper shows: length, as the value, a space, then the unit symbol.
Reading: 17.4 mm
